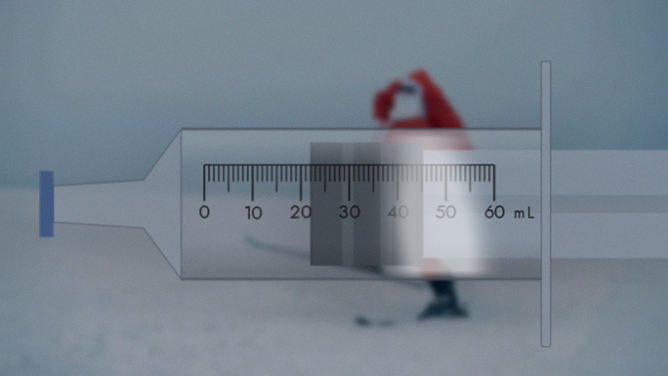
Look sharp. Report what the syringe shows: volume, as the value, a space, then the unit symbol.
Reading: 22 mL
